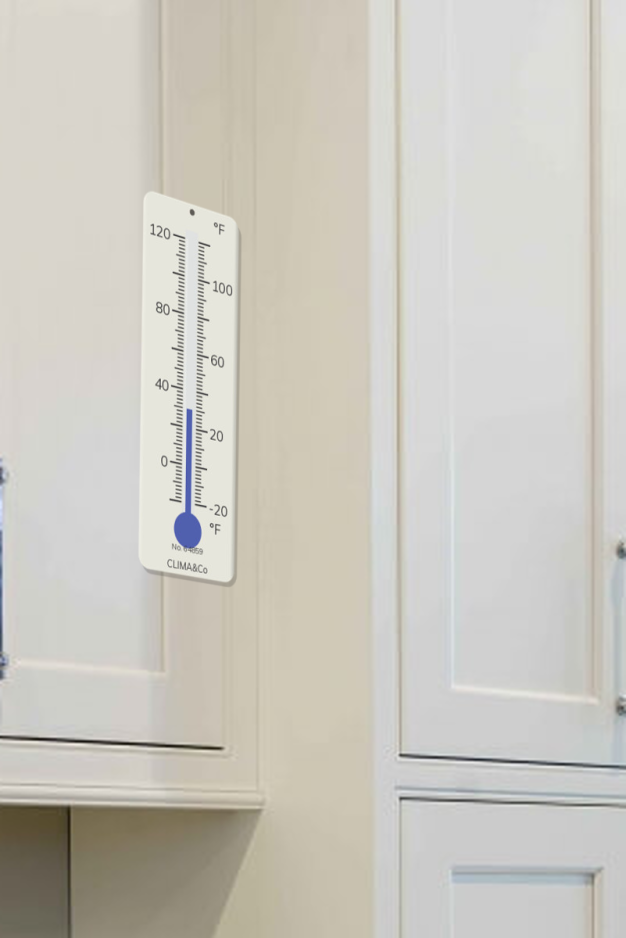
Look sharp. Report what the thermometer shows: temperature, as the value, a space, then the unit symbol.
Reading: 30 °F
